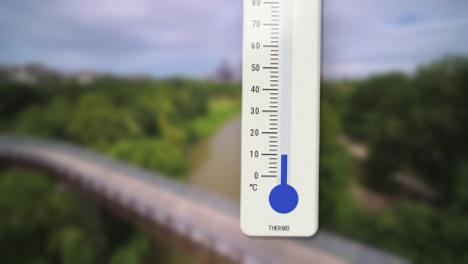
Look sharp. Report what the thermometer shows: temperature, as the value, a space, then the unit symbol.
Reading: 10 °C
